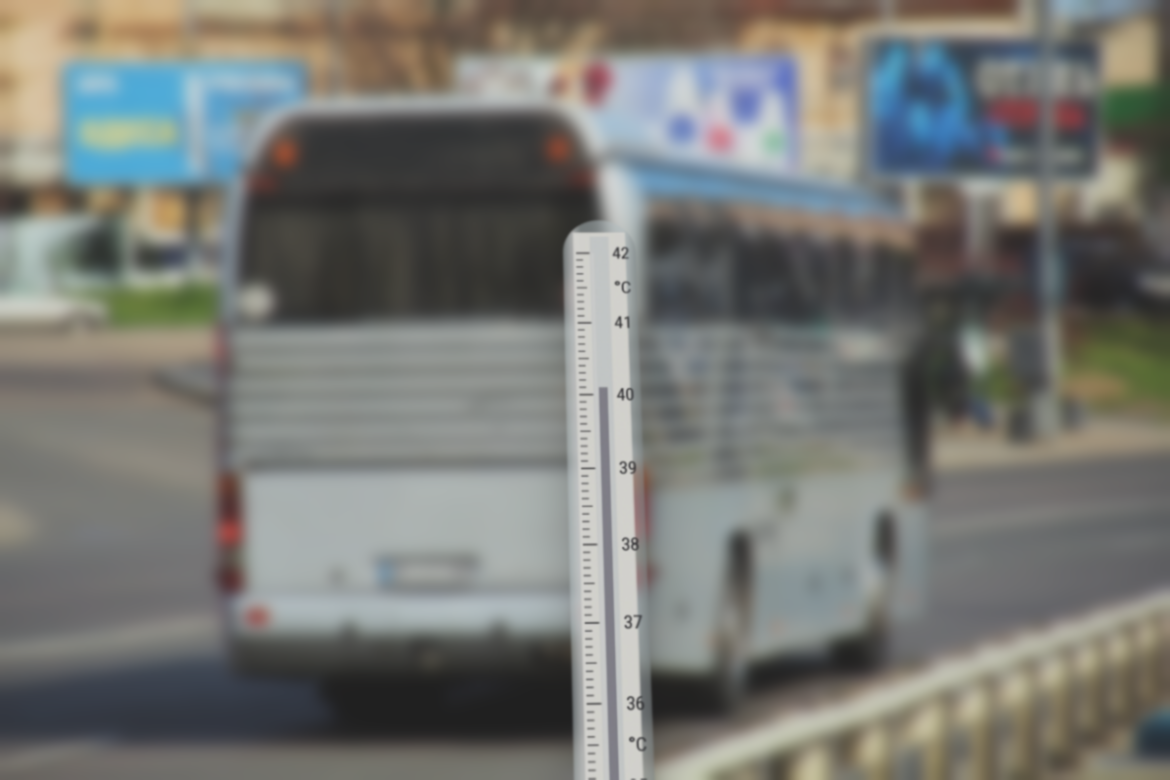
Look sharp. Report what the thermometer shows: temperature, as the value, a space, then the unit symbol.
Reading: 40.1 °C
